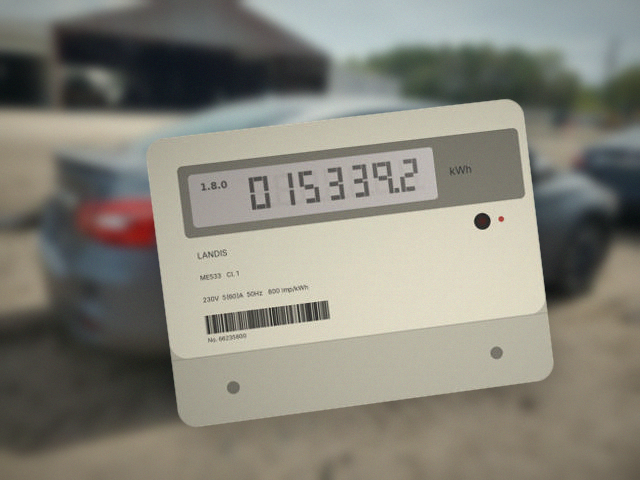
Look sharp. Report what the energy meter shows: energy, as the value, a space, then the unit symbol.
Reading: 15339.2 kWh
